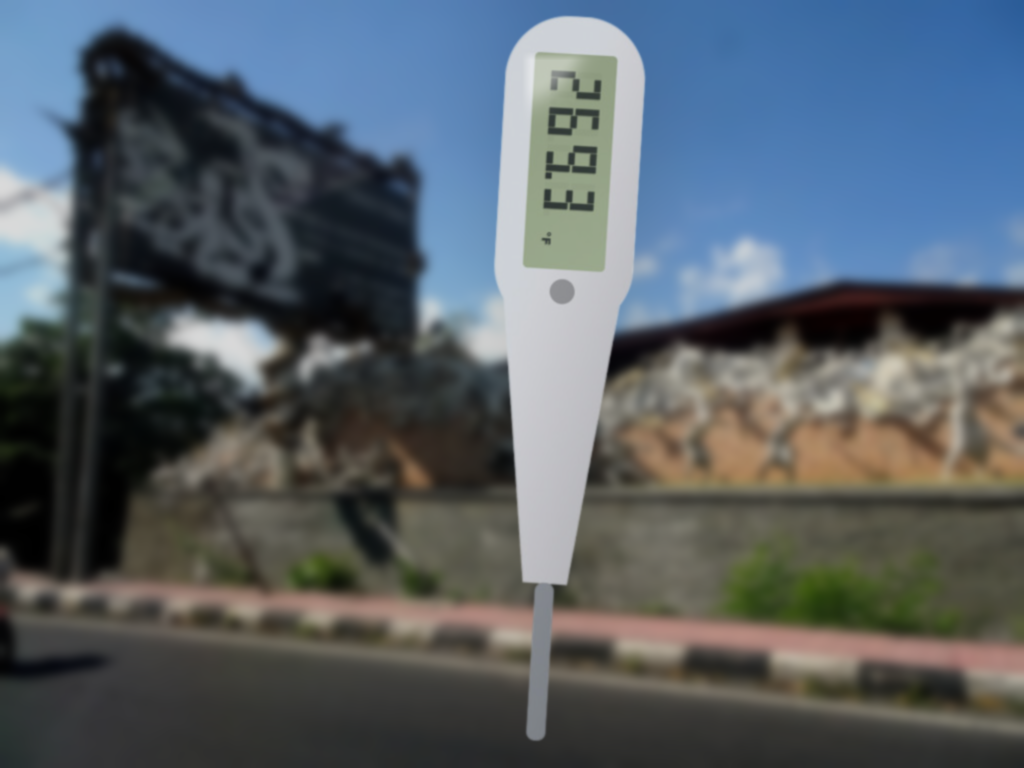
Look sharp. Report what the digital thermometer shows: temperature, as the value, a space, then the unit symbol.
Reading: 269.3 °F
